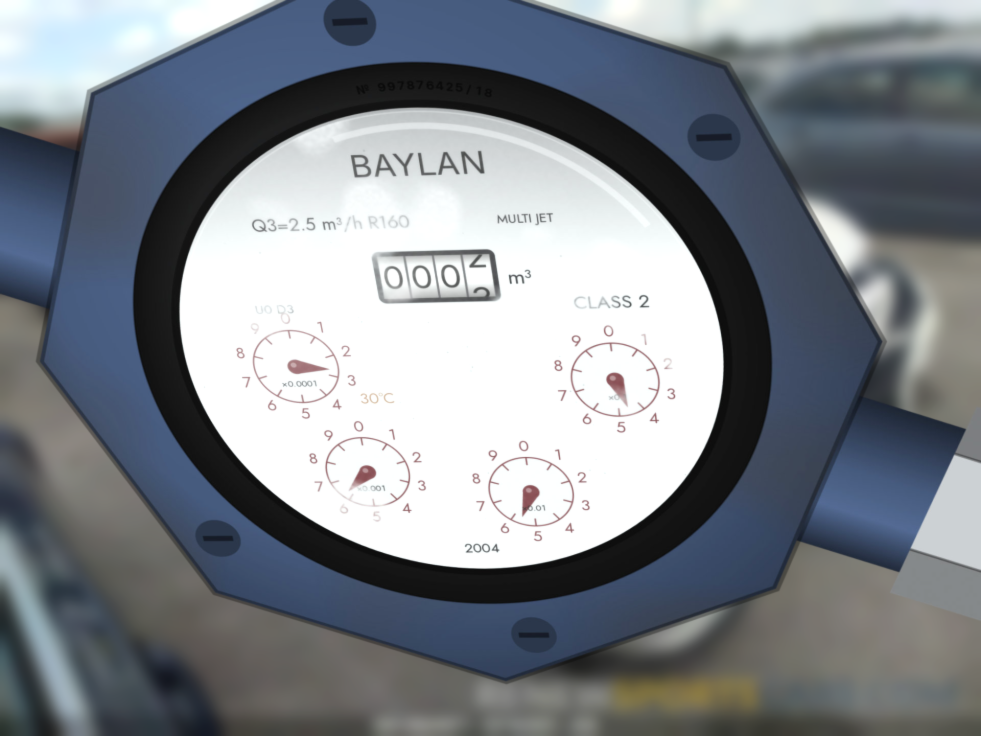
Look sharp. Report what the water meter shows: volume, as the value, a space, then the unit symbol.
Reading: 2.4562 m³
